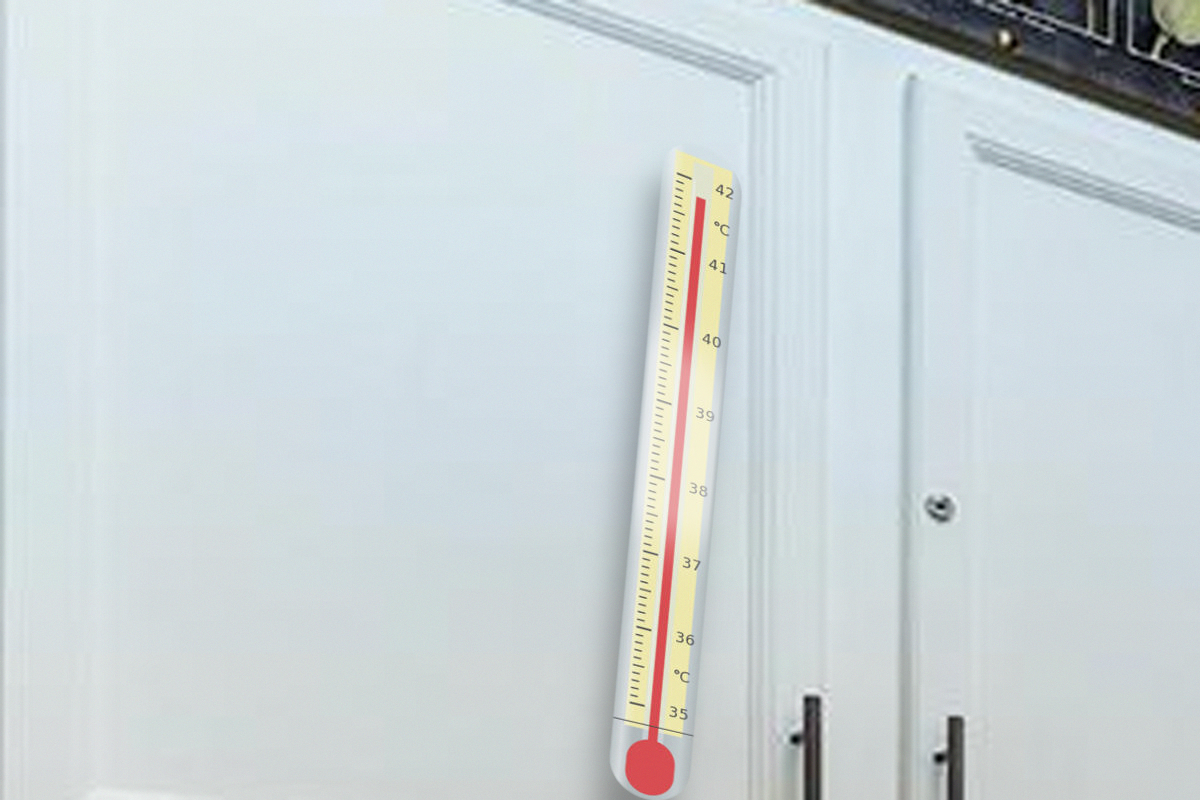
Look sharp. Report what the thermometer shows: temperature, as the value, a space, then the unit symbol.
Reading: 41.8 °C
